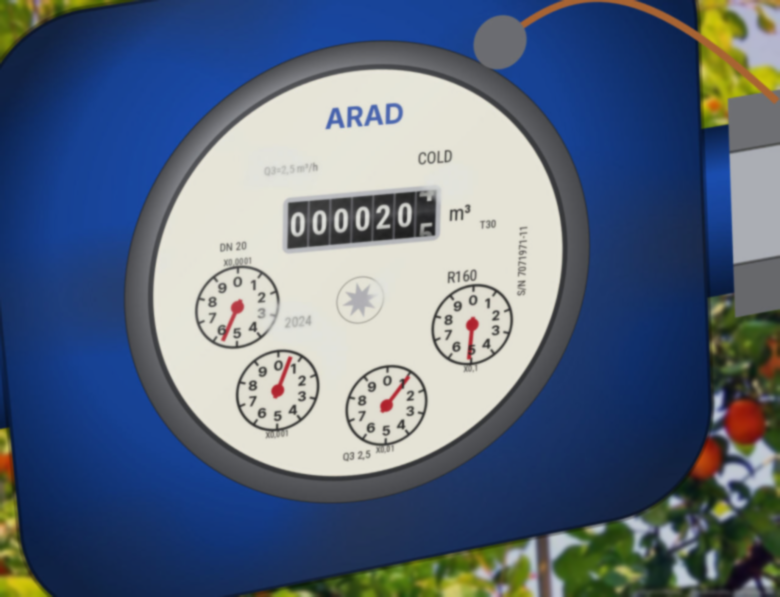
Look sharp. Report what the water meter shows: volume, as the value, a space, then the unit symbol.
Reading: 204.5105 m³
